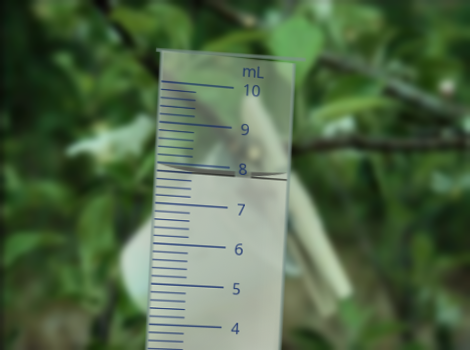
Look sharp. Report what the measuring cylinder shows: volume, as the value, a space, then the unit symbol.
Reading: 7.8 mL
